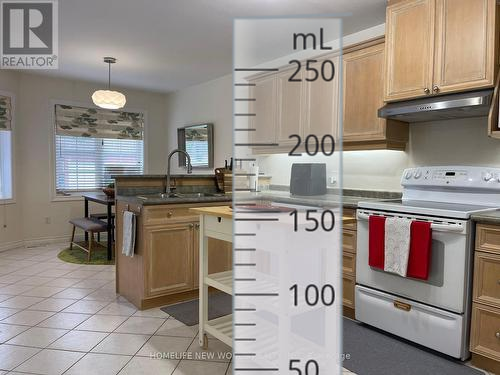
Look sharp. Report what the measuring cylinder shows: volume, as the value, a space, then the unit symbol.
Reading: 155 mL
